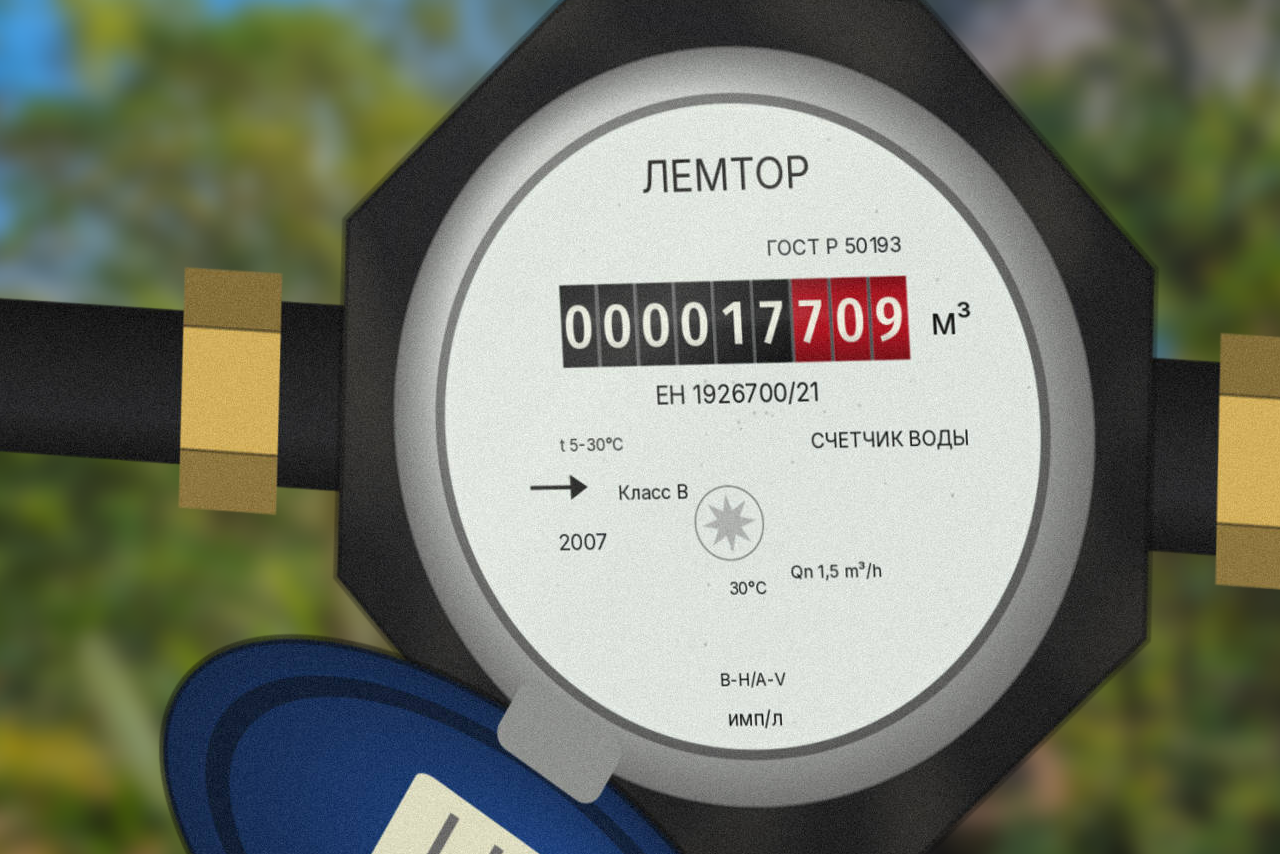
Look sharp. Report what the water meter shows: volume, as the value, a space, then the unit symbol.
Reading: 17.709 m³
